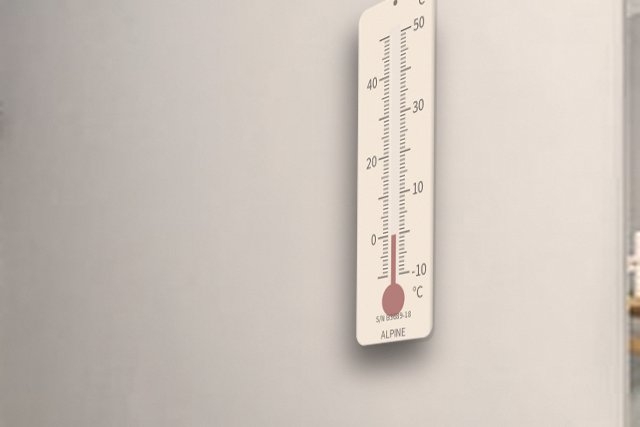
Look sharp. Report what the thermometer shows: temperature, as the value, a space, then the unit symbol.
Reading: 0 °C
